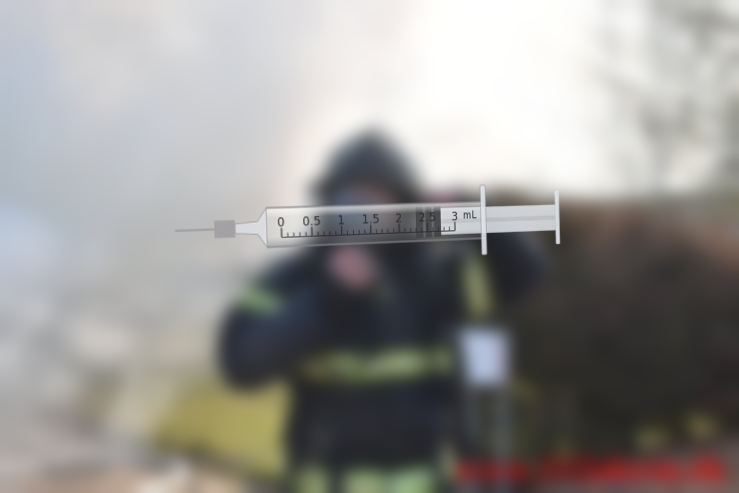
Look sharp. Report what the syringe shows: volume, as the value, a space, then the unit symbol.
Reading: 2.3 mL
